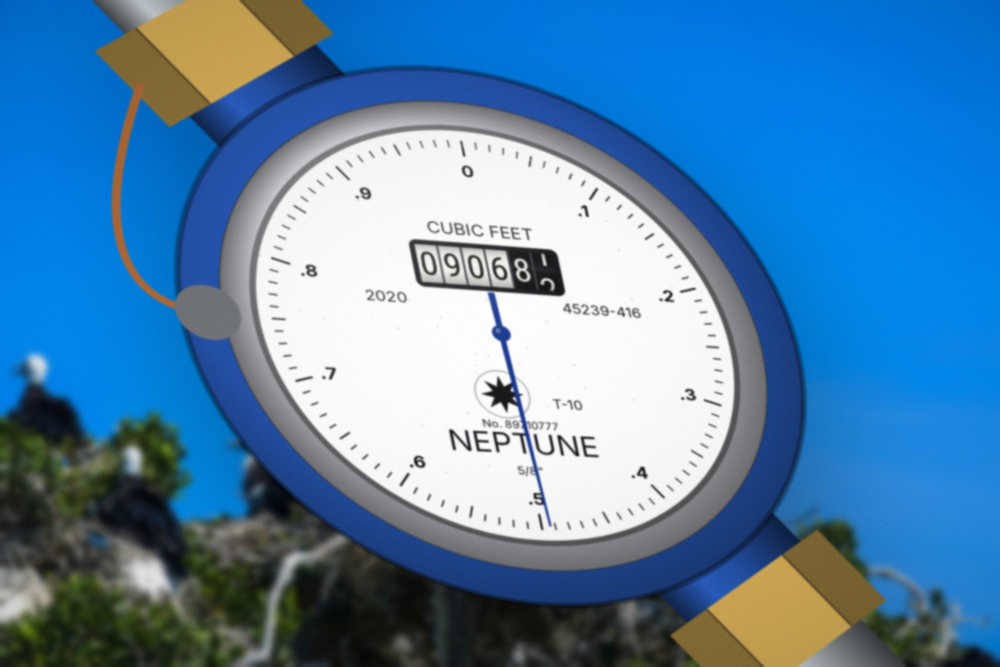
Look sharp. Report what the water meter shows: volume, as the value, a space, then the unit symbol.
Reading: 90681.49 ft³
